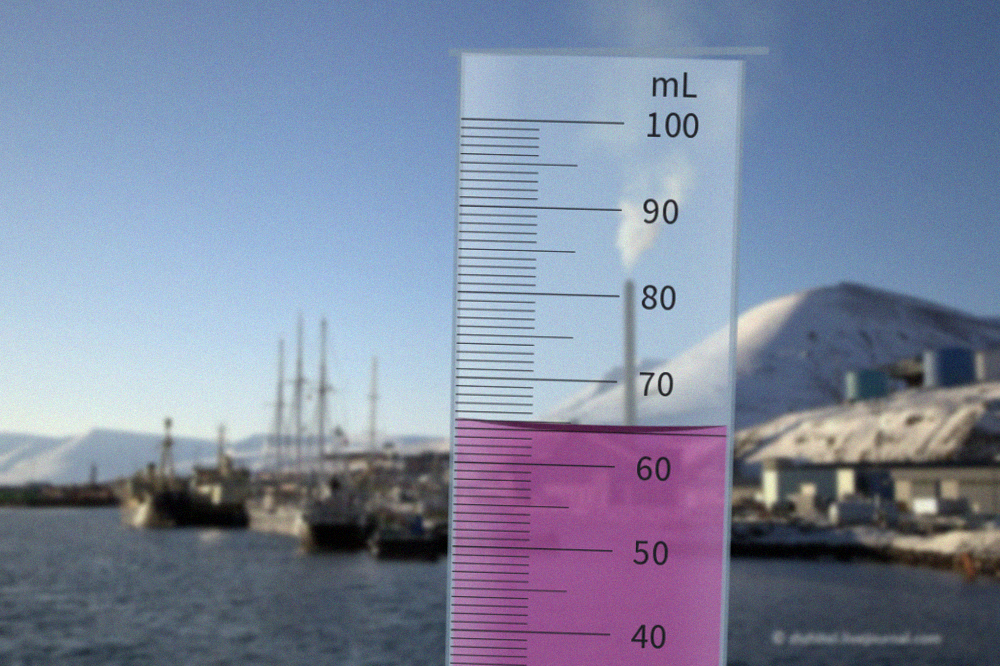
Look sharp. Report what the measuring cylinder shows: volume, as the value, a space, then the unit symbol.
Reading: 64 mL
